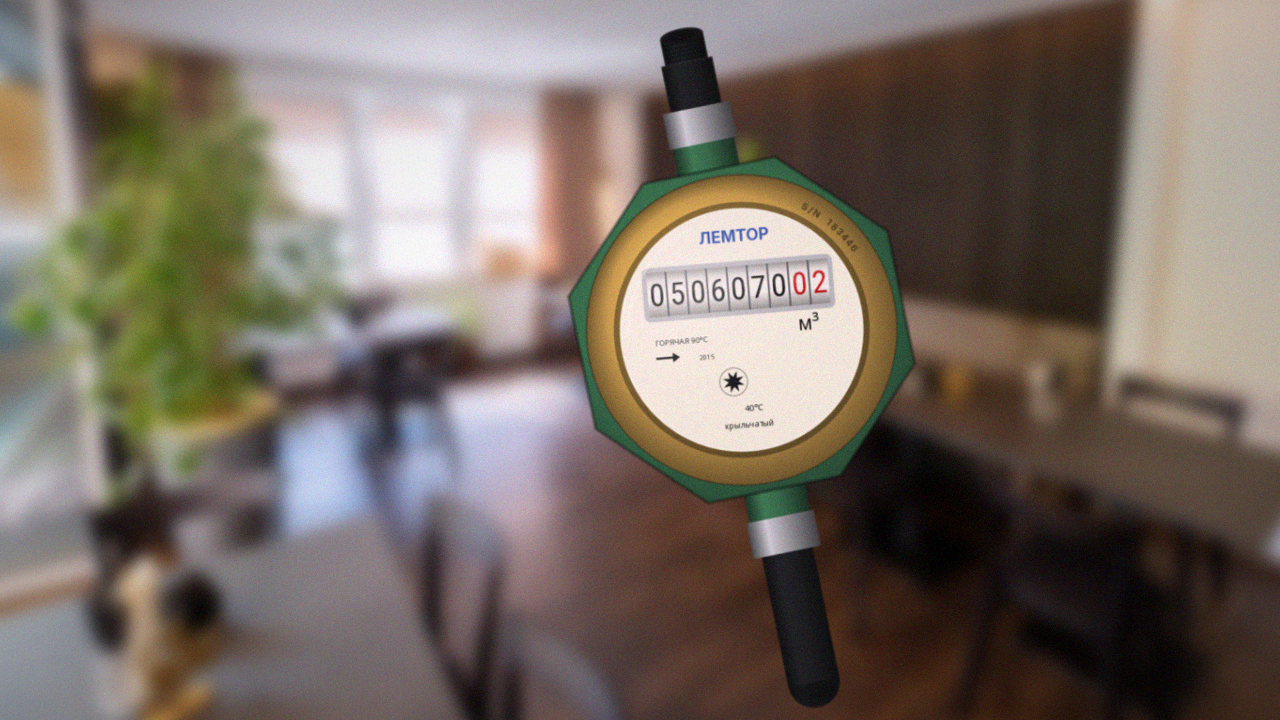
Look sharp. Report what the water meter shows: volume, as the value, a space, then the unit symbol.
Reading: 506070.02 m³
